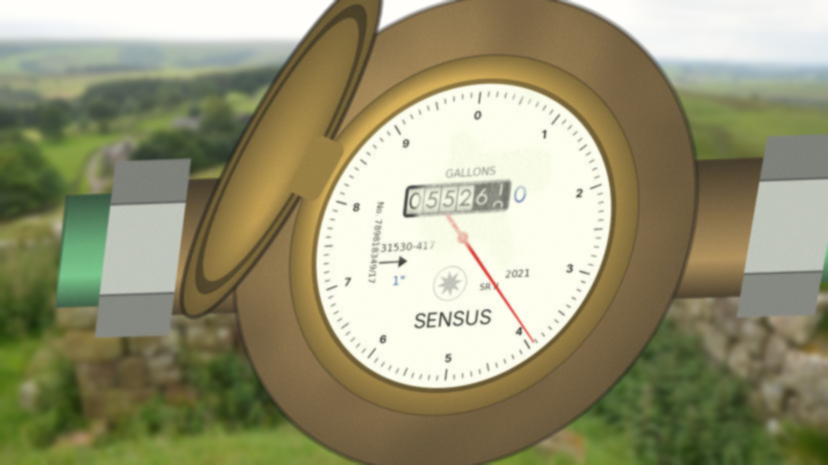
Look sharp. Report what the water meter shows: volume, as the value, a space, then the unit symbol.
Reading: 552613.9 gal
